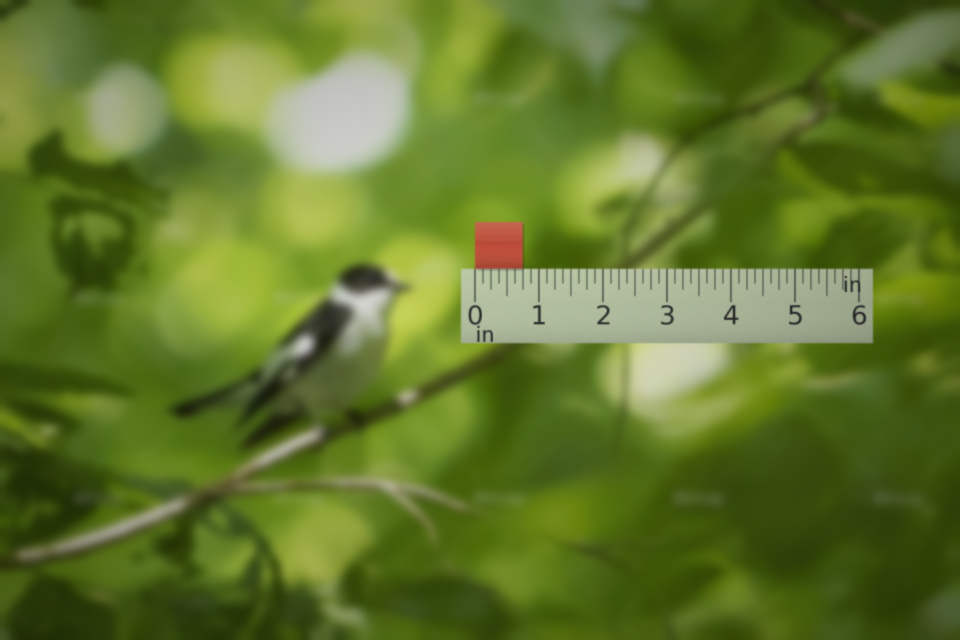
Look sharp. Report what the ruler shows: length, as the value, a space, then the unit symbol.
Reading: 0.75 in
